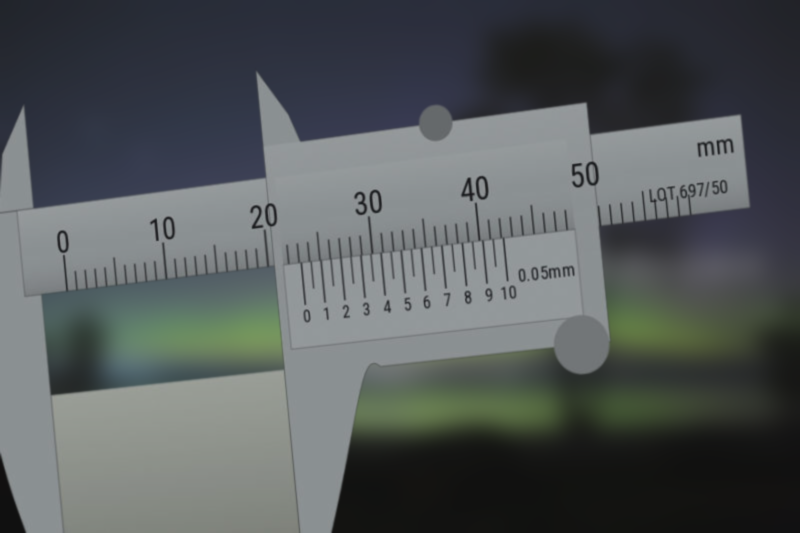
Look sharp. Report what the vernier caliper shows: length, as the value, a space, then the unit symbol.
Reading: 23.2 mm
